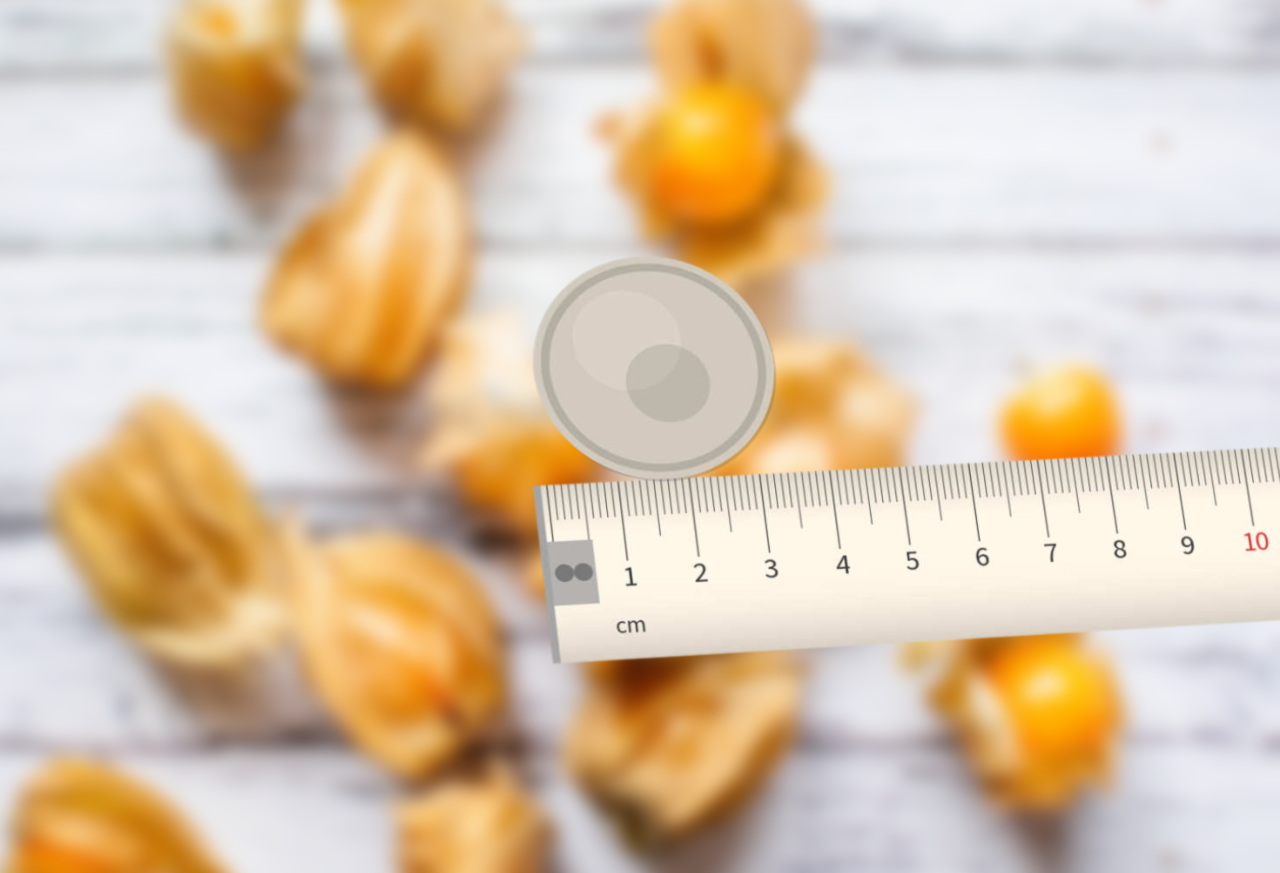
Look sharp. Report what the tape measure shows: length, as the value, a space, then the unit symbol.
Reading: 3.4 cm
